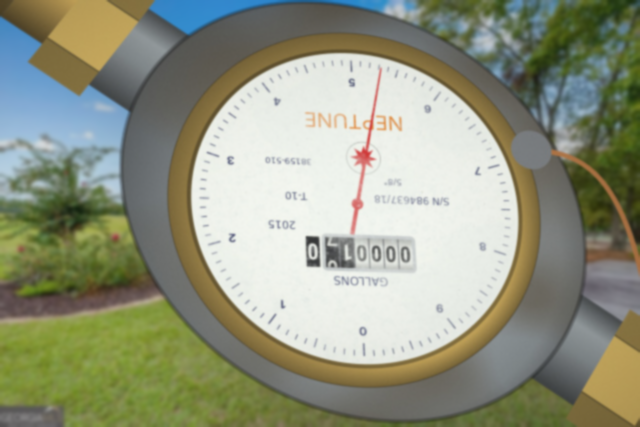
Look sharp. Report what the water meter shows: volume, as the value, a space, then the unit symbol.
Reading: 165.3 gal
